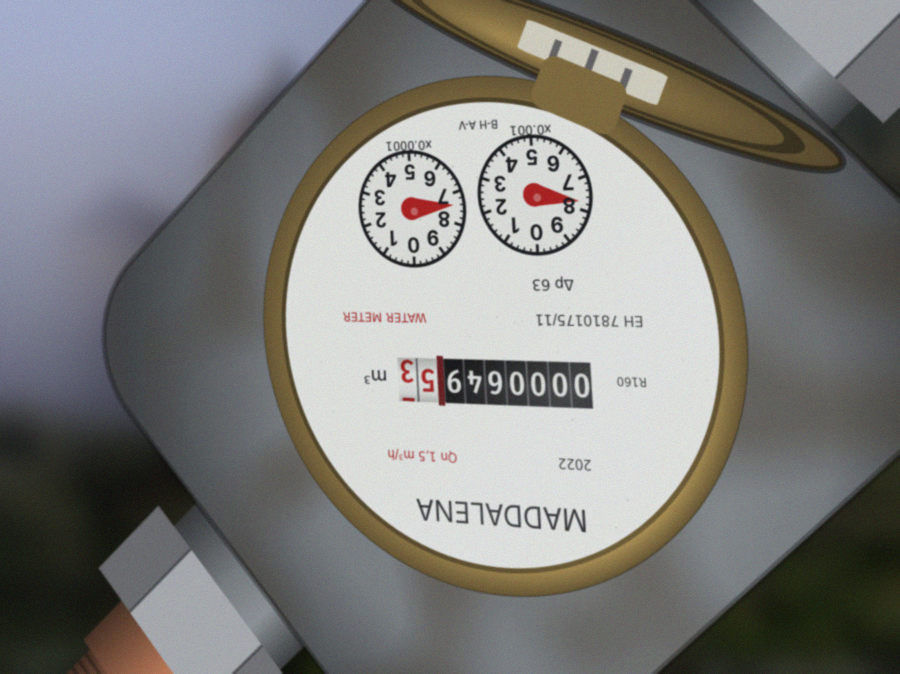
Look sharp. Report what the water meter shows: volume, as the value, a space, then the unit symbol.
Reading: 649.5277 m³
